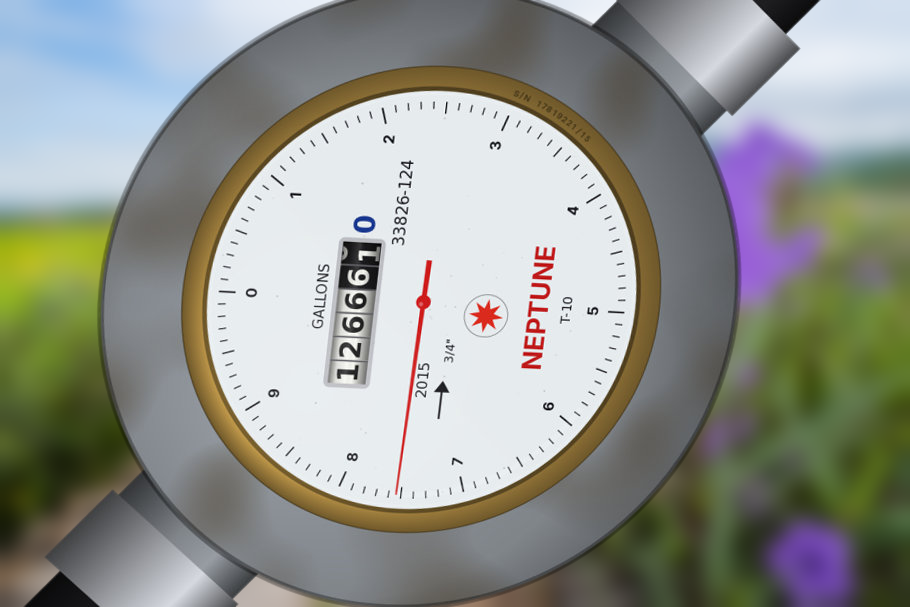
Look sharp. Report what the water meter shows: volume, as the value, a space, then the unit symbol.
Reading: 1266607.5 gal
